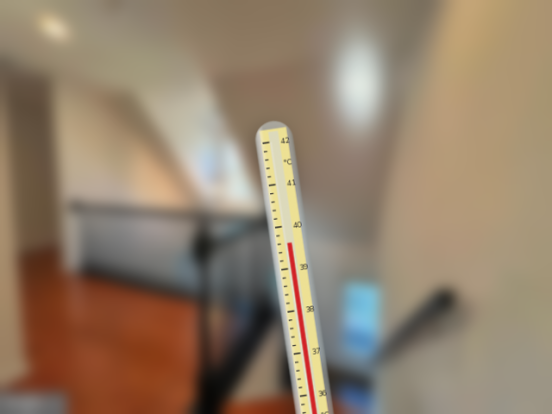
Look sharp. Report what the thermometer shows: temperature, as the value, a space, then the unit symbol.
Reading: 39.6 °C
